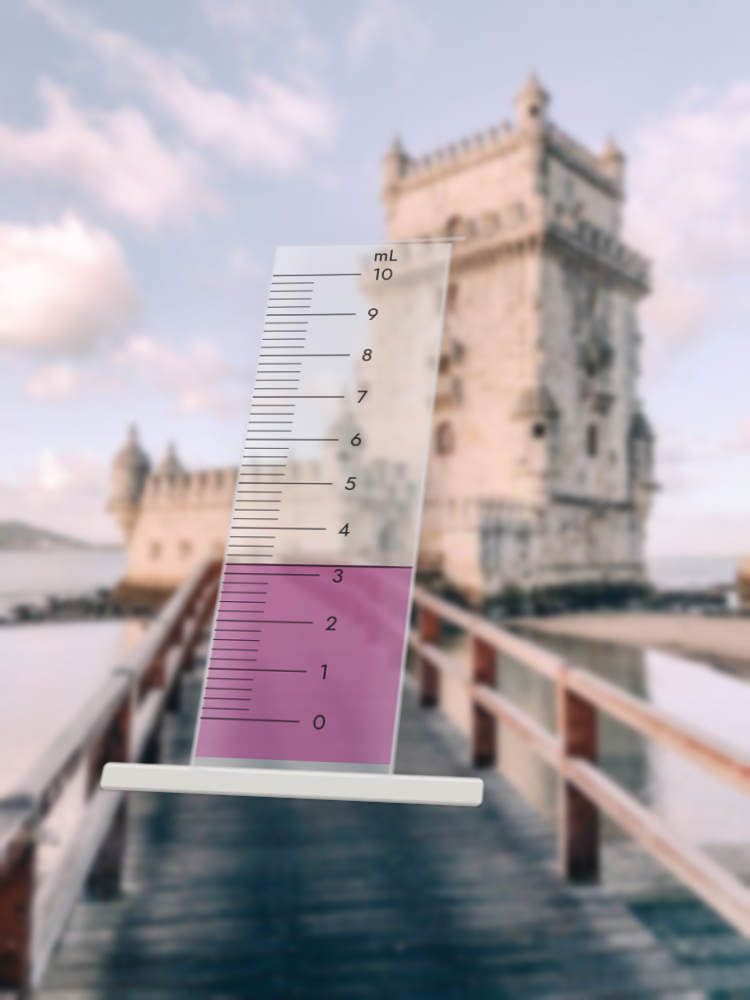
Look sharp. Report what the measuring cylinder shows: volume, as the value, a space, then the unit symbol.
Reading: 3.2 mL
